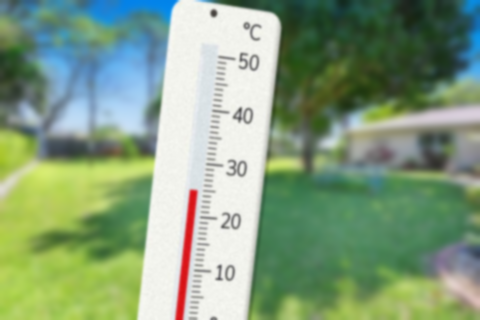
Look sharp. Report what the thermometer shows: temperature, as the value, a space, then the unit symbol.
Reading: 25 °C
